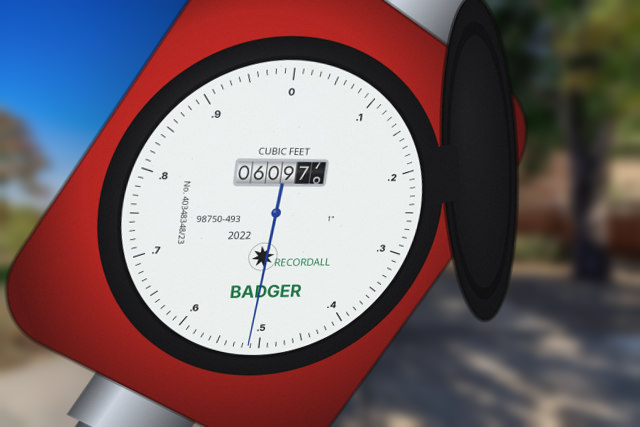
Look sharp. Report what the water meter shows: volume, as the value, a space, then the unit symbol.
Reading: 60977.51 ft³
